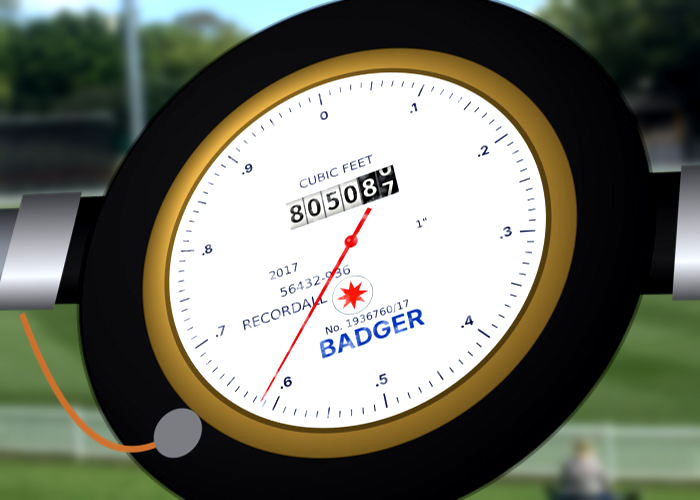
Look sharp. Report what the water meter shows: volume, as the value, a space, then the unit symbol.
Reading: 805086.61 ft³
